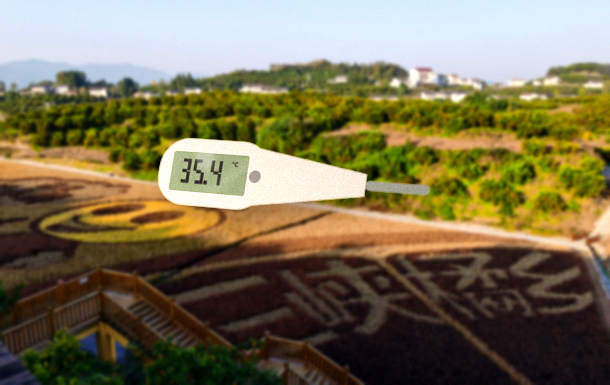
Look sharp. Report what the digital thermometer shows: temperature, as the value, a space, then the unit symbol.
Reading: 35.4 °C
